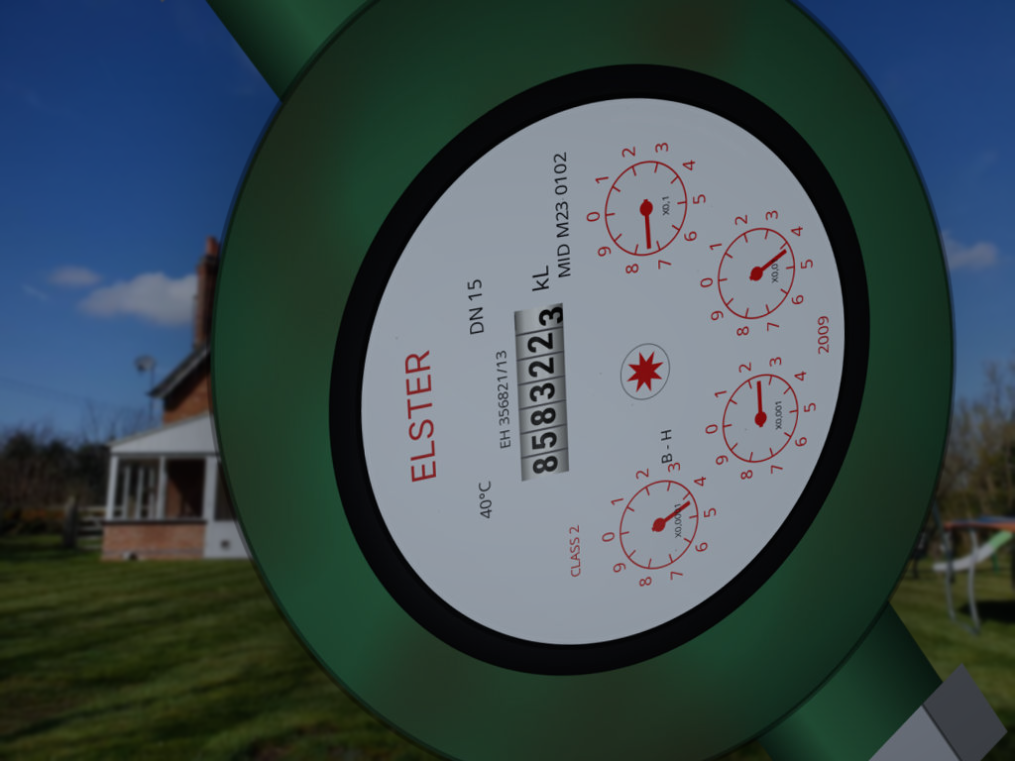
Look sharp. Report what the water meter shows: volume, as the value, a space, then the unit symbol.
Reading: 8583222.7424 kL
